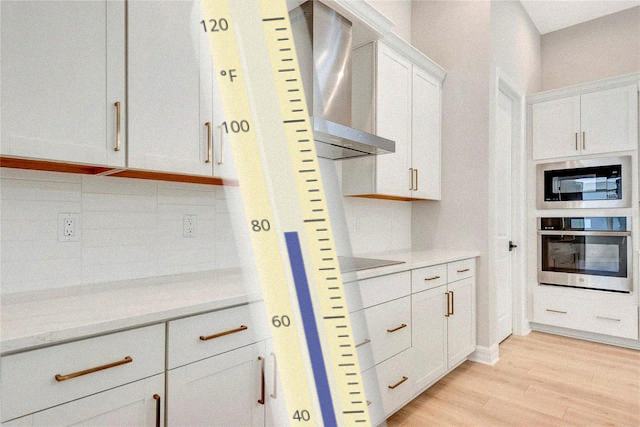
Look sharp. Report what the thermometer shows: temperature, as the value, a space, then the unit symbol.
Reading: 78 °F
